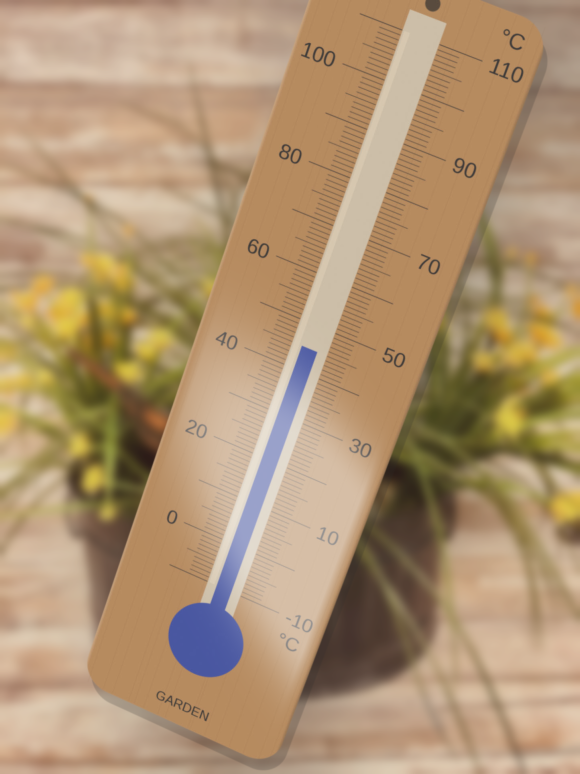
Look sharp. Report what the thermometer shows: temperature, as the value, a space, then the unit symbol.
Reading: 45 °C
